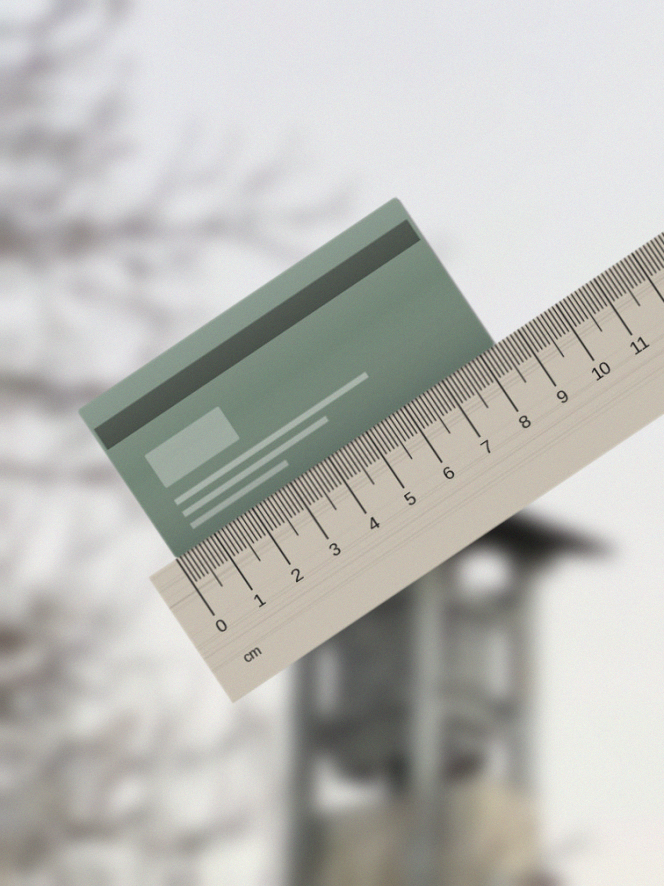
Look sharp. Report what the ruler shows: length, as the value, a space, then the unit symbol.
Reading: 8.4 cm
